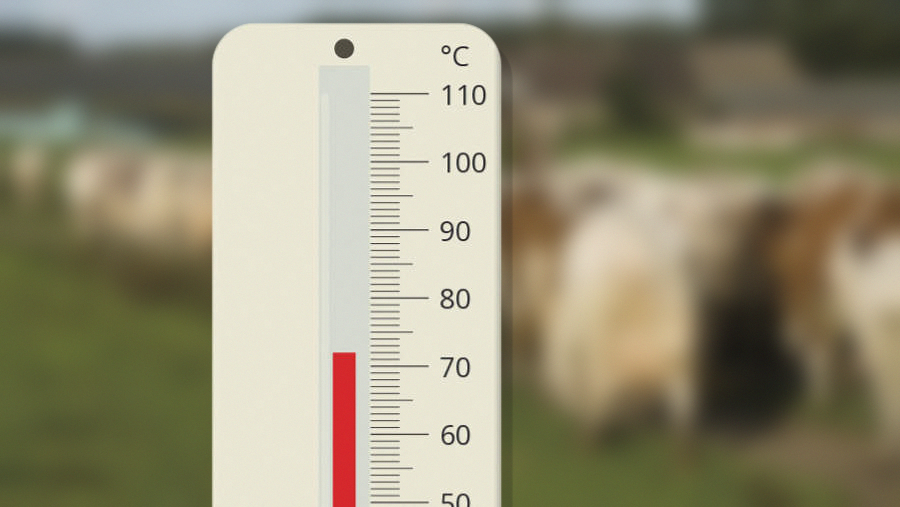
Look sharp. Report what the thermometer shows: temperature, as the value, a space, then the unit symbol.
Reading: 72 °C
